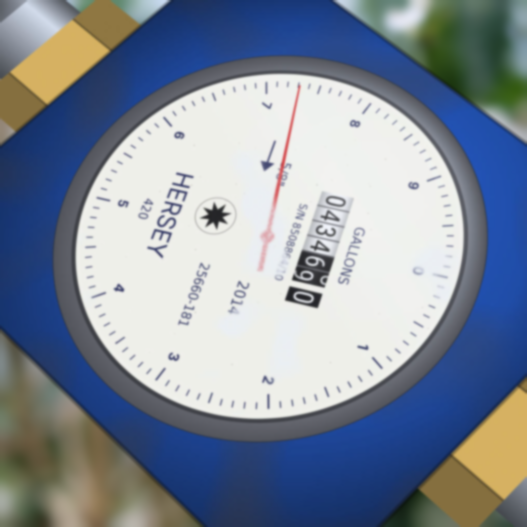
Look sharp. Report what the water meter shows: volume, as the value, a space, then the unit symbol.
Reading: 434687.3 gal
